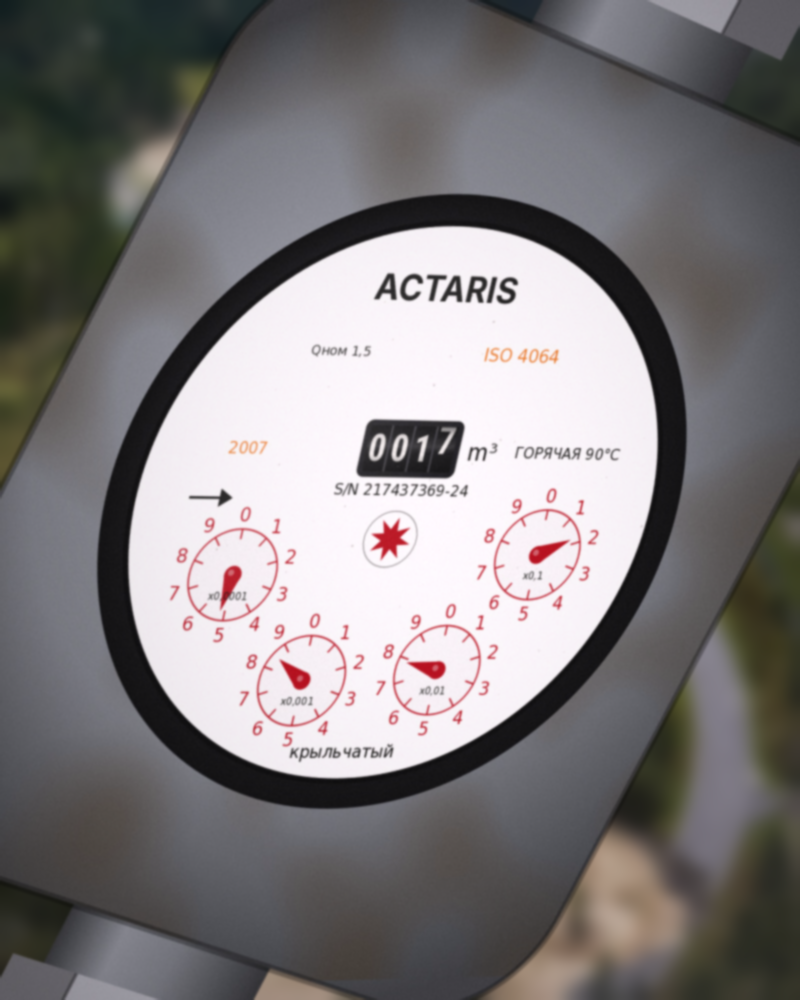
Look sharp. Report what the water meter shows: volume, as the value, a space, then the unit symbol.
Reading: 17.1785 m³
